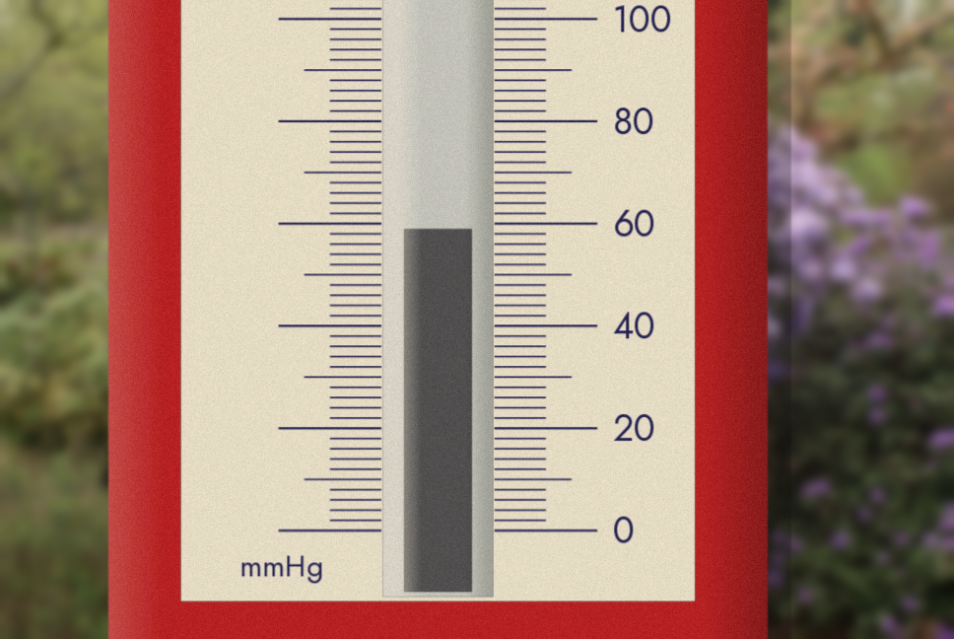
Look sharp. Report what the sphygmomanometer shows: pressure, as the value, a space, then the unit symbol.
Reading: 59 mmHg
